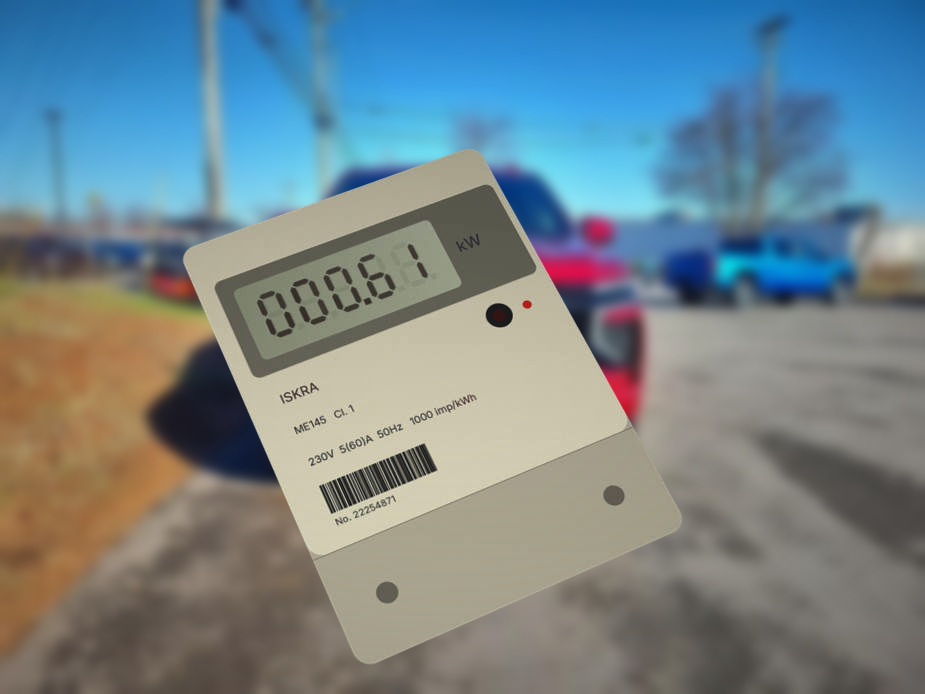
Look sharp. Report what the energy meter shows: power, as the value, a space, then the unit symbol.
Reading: 0.61 kW
